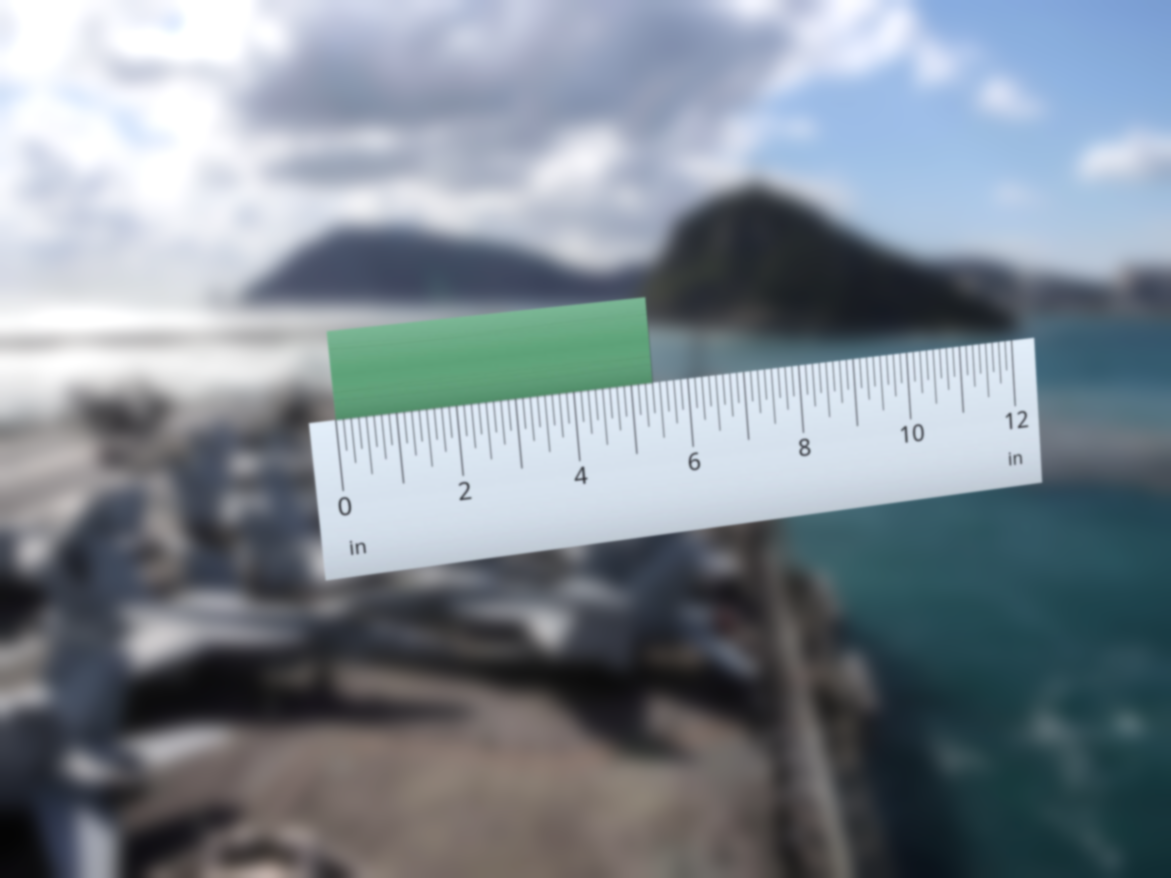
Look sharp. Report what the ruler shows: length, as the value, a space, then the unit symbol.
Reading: 5.375 in
